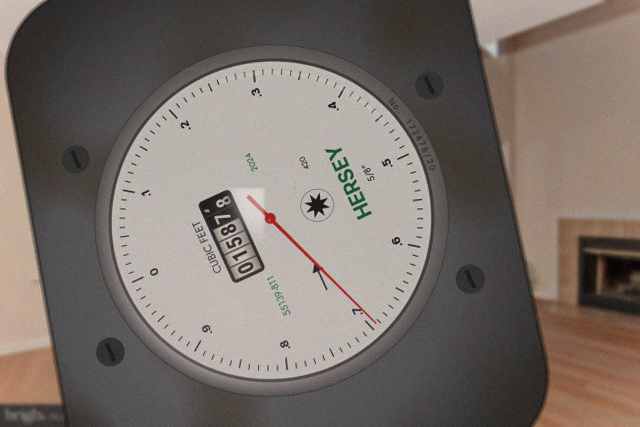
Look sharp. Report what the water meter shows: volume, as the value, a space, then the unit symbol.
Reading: 15877.69 ft³
